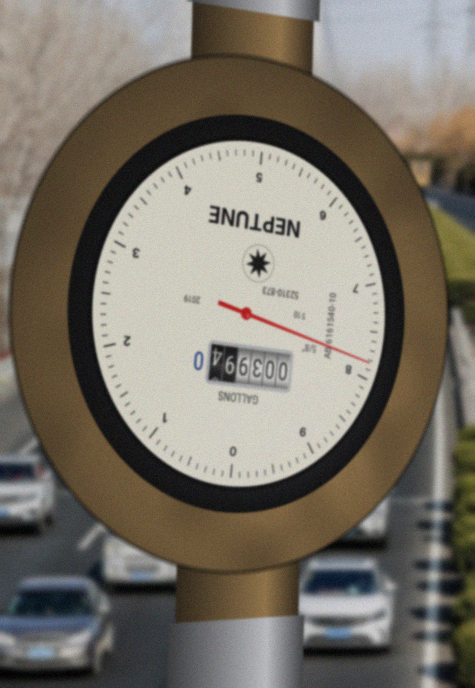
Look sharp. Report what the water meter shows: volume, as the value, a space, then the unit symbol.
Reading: 39937.8 gal
